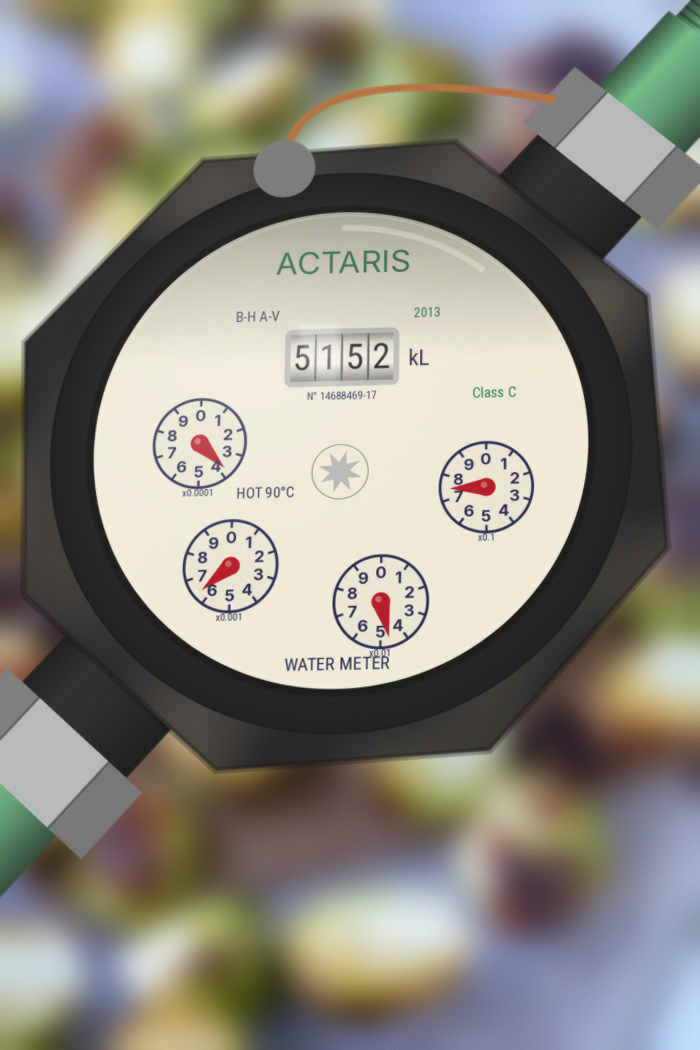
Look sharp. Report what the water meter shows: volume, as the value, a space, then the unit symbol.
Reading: 5152.7463 kL
